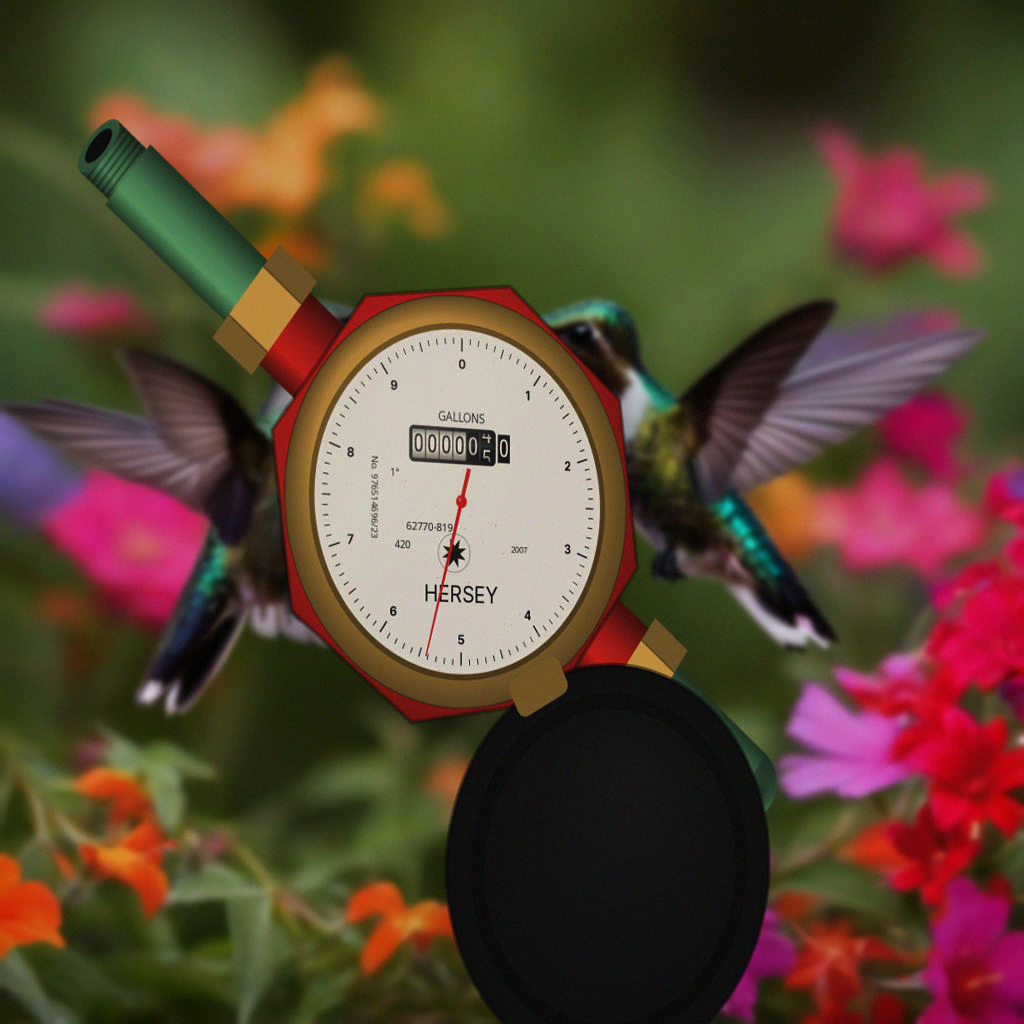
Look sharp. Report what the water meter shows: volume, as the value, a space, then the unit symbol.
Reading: 45.4 gal
